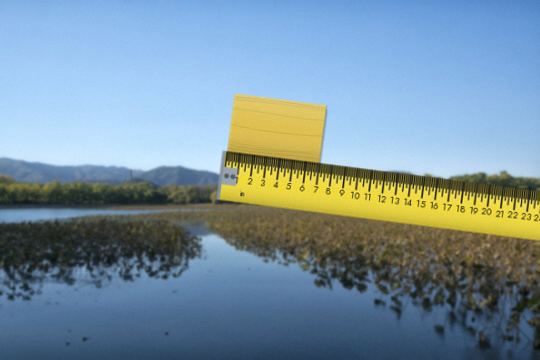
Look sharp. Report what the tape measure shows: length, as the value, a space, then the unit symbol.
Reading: 7 in
